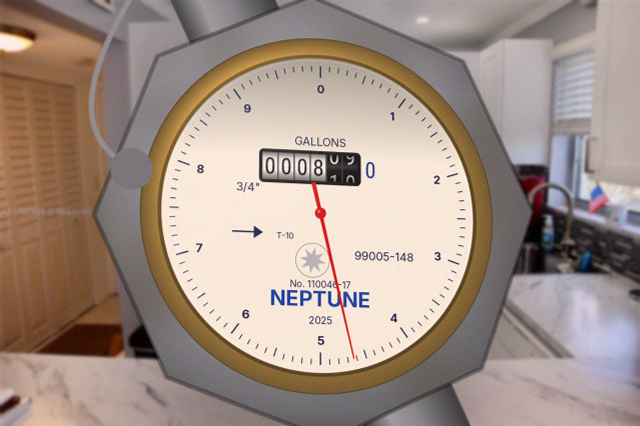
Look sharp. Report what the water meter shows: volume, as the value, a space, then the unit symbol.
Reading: 8094.6 gal
